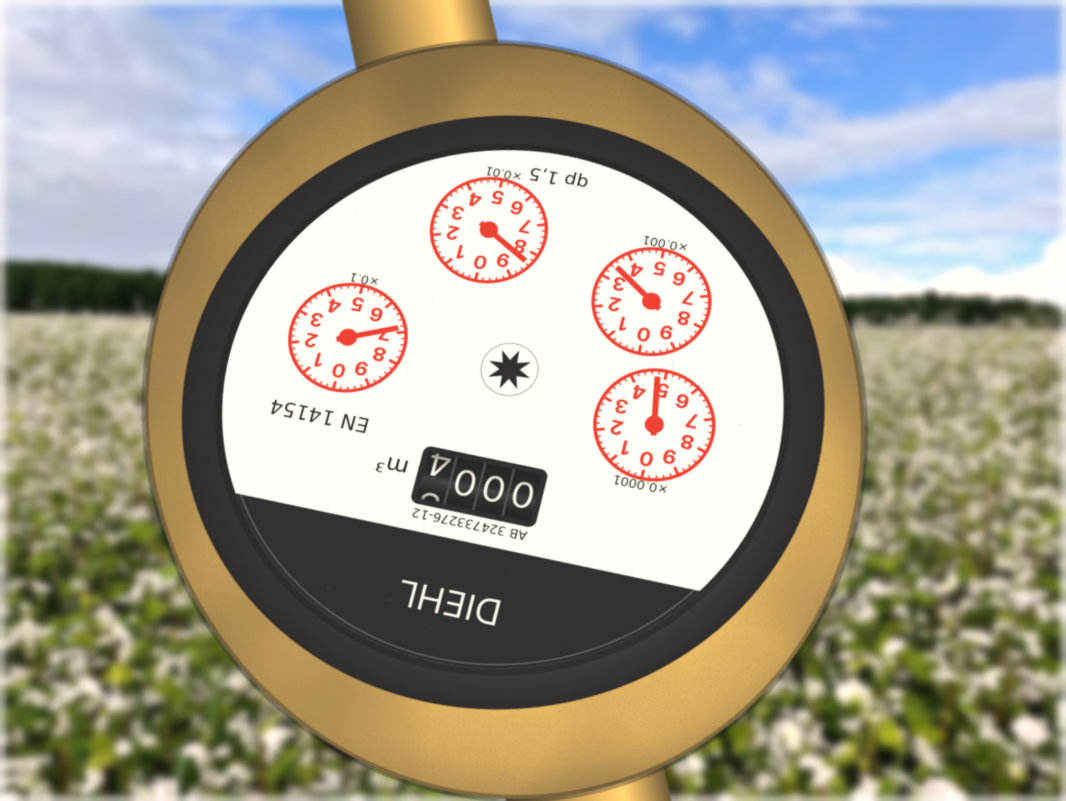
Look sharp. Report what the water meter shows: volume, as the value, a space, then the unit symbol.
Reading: 3.6834 m³
